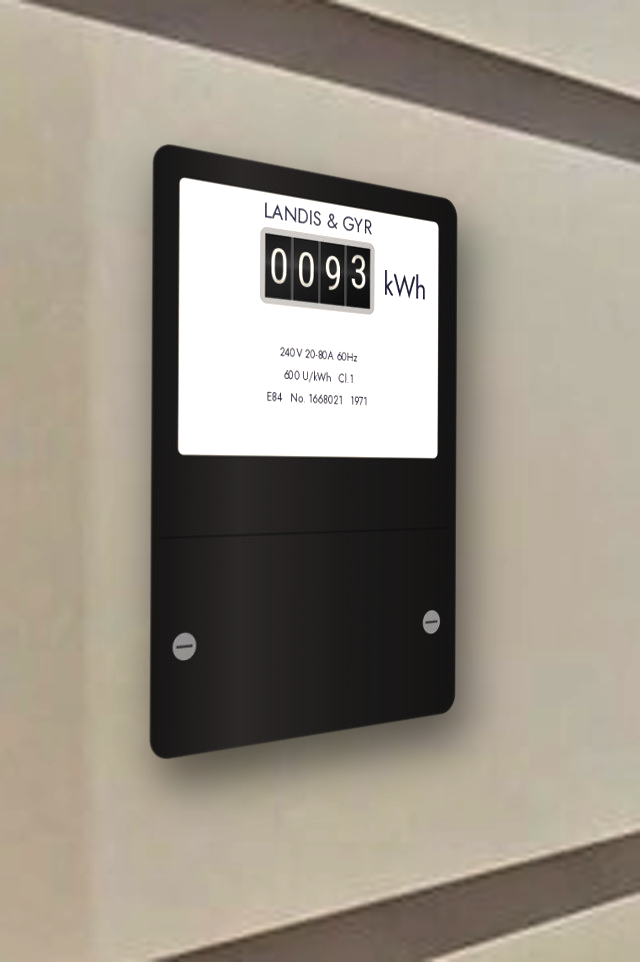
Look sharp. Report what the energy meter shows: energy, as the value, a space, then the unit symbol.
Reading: 93 kWh
